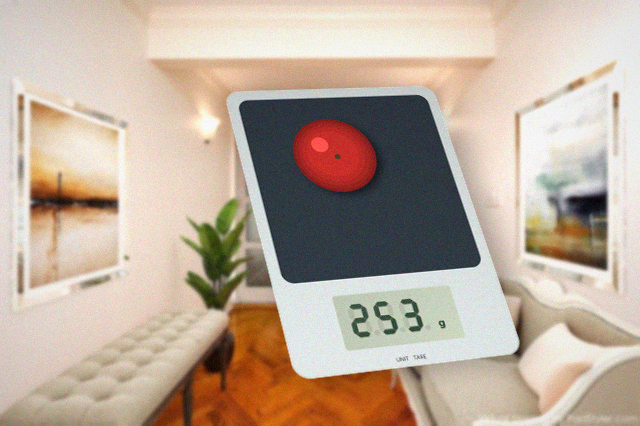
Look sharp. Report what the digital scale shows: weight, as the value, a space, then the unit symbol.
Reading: 253 g
